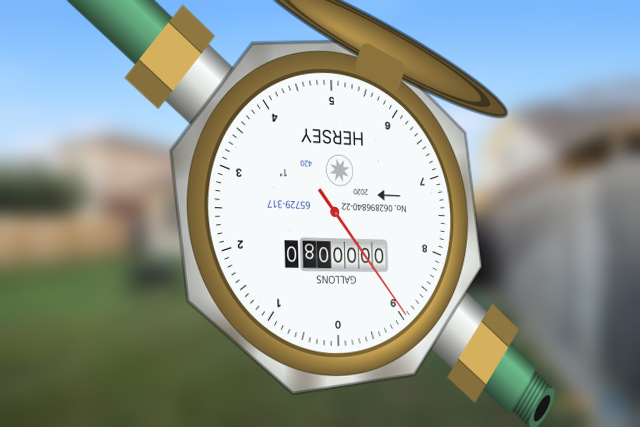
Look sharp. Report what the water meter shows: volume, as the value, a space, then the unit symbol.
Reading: 78.9 gal
